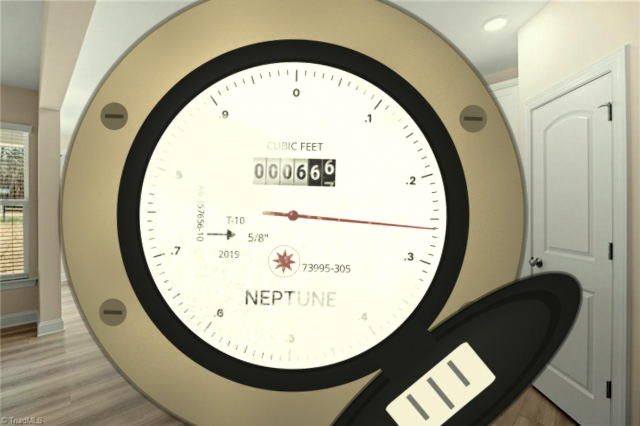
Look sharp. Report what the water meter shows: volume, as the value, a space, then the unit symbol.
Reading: 666.26 ft³
